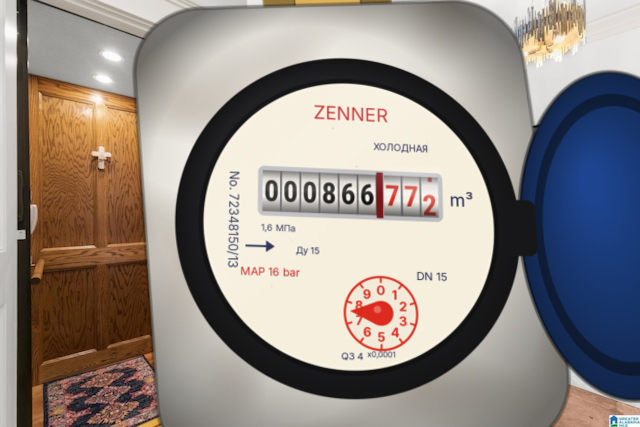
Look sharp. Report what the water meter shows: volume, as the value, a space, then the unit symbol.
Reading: 866.7717 m³
